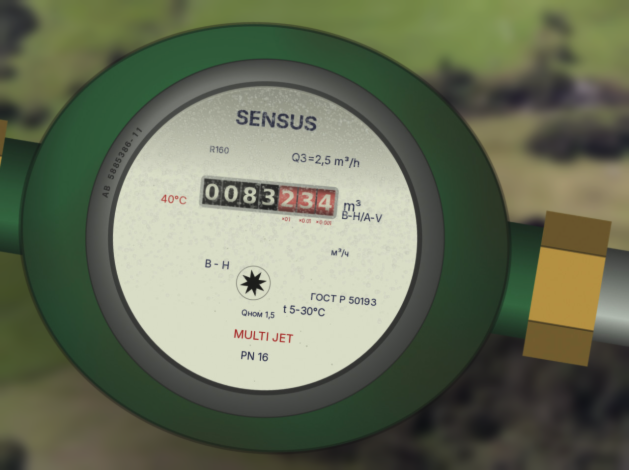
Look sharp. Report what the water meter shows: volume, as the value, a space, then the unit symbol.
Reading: 83.234 m³
